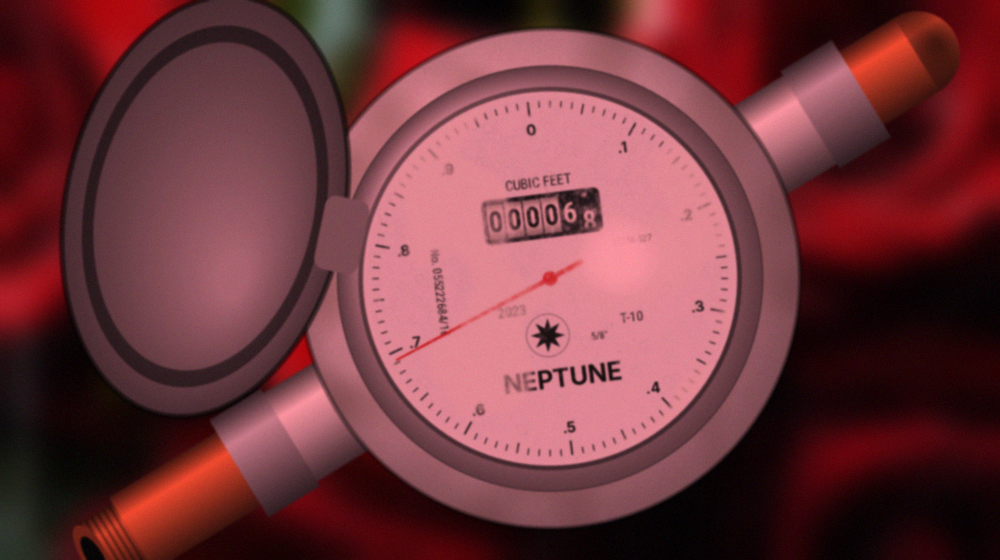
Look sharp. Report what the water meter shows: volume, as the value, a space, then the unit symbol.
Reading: 67.69 ft³
